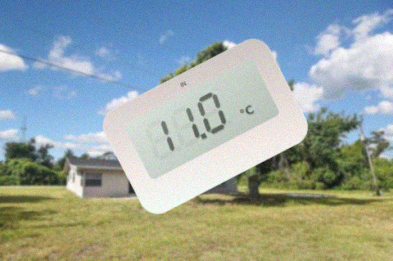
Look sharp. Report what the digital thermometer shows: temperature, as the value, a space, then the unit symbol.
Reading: 11.0 °C
